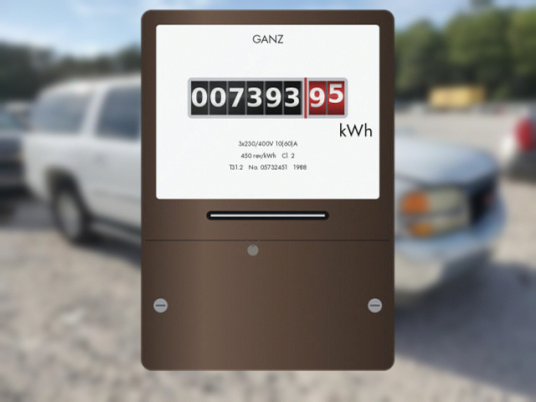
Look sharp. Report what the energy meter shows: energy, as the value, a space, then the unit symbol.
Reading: 7393.95 kWh
